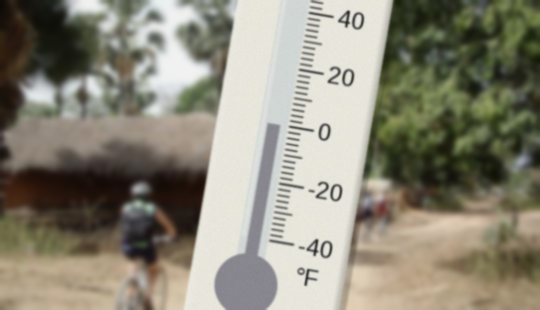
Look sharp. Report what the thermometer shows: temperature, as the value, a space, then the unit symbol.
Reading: 0 °F
